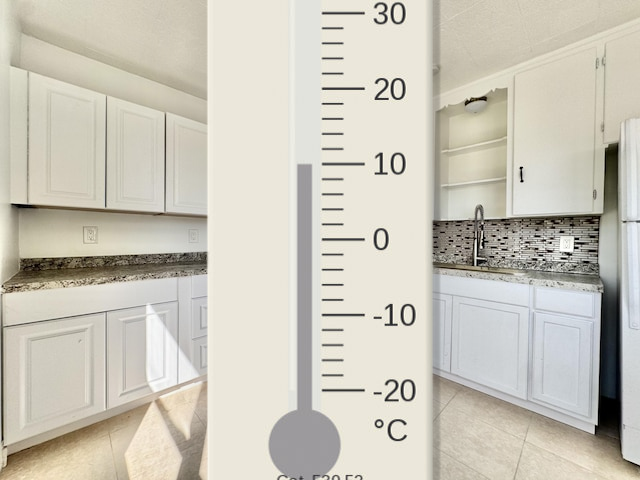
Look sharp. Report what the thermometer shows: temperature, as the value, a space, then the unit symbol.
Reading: 10 °C
